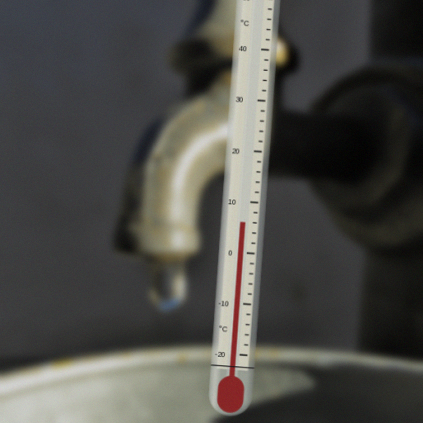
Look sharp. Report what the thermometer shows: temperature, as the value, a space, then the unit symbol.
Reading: 6 °C
